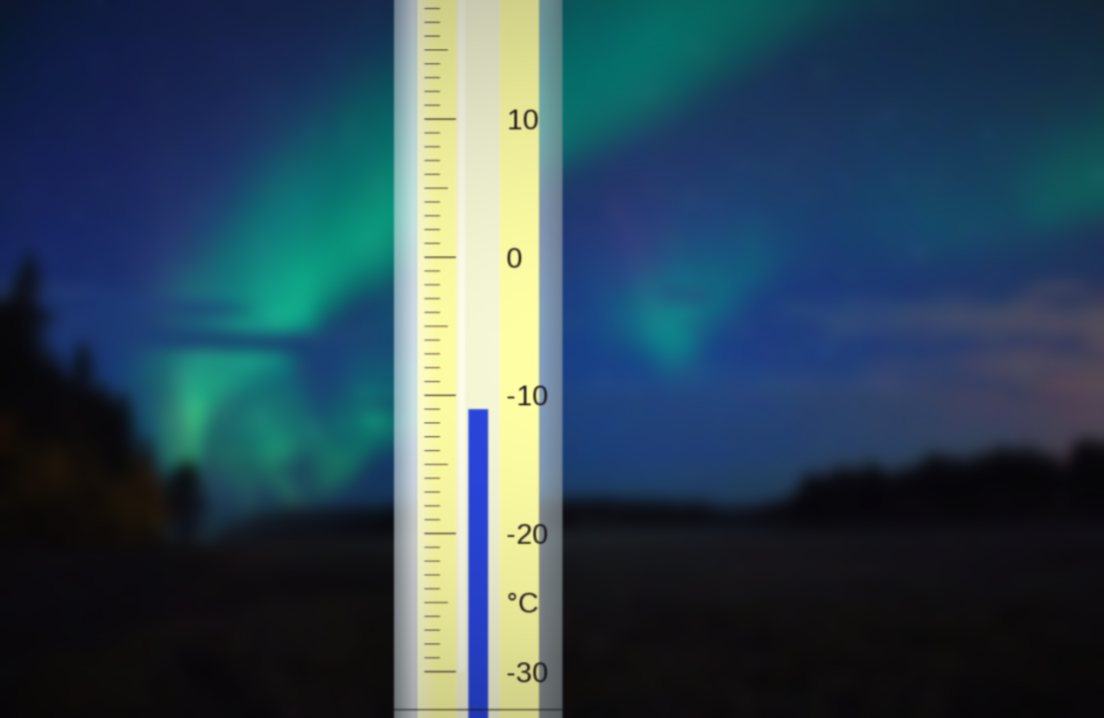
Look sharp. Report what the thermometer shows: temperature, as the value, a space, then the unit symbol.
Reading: -11 °C
